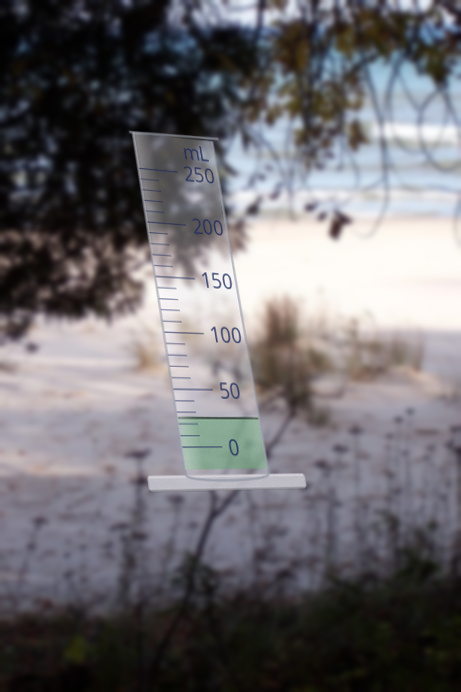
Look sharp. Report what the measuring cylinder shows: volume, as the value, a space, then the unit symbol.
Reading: 25 mL
